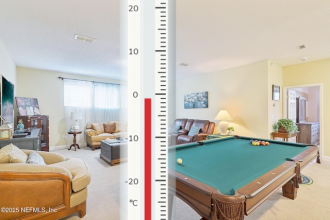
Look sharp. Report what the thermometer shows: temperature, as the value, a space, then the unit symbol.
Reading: -1 °C
